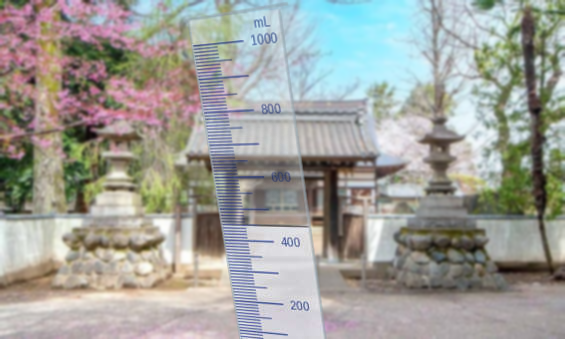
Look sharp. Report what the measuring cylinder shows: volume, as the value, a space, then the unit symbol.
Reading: 450 mL
